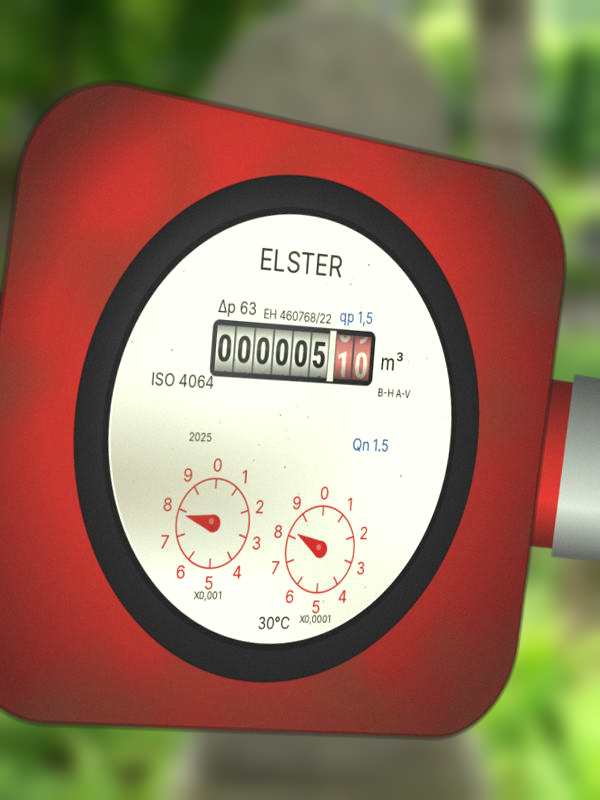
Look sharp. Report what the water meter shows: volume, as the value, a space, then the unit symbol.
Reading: 5.0978 m³
